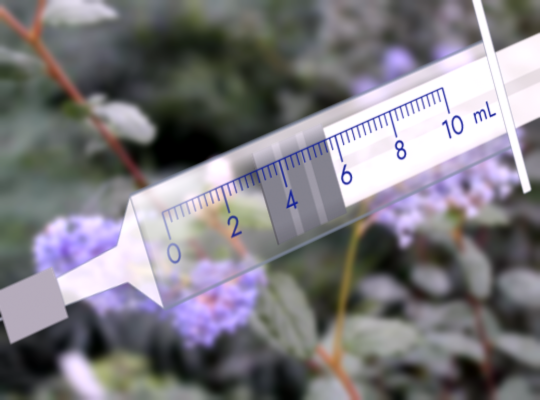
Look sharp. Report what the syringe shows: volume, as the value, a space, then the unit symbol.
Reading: 3.2 mL
